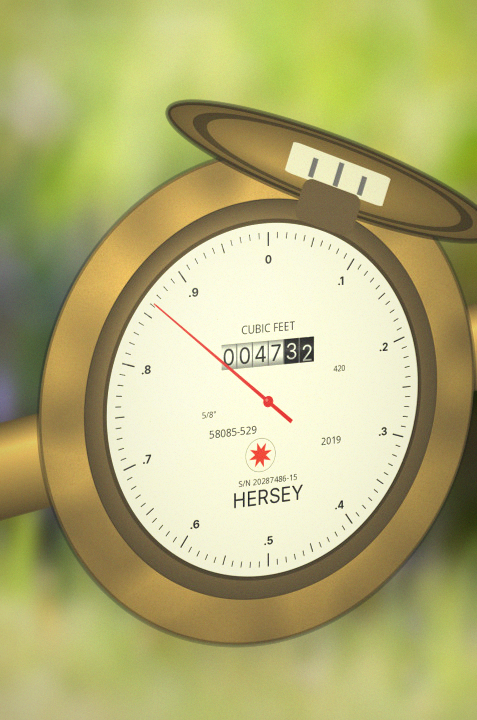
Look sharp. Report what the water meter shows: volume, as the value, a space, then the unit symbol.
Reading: 4731.86 ft³
